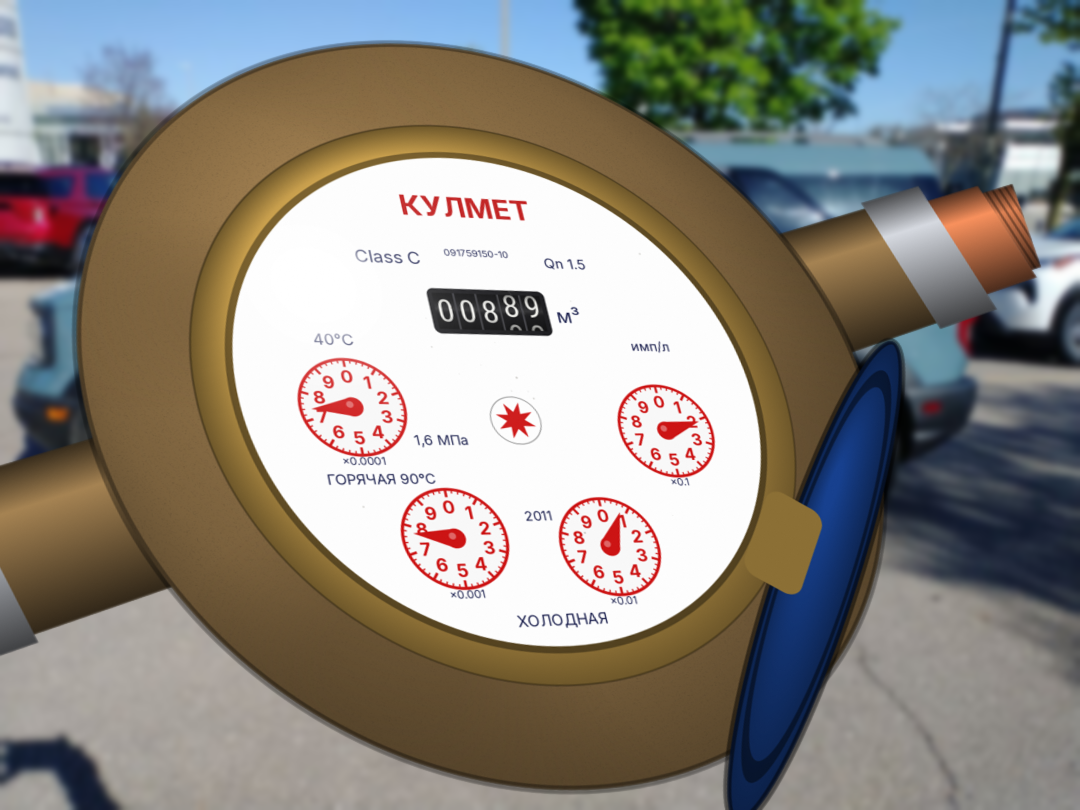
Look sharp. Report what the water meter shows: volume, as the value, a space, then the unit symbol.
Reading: 889.2077 m³
